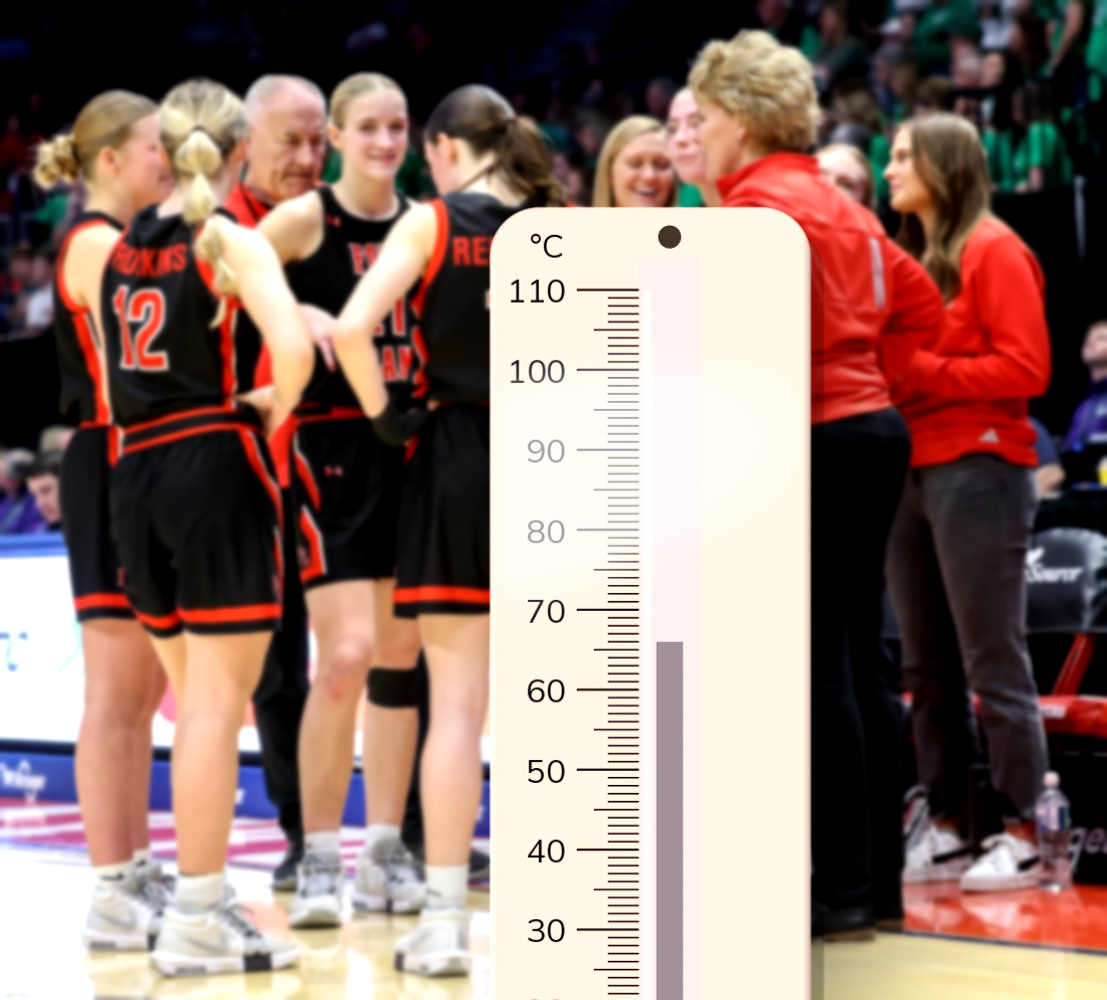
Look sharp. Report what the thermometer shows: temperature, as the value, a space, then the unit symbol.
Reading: 66 °C
